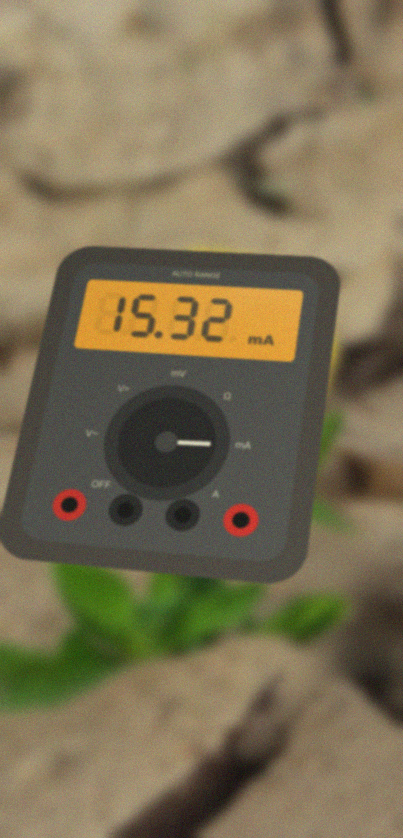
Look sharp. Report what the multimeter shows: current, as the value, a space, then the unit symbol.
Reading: 15.32 mA
